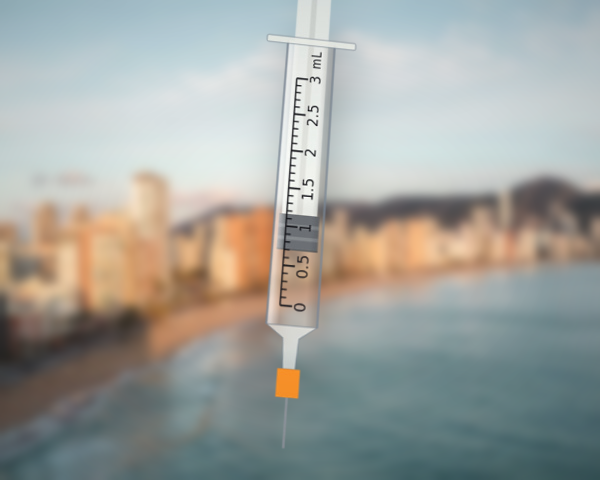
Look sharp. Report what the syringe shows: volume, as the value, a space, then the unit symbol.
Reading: 0.7 mL
